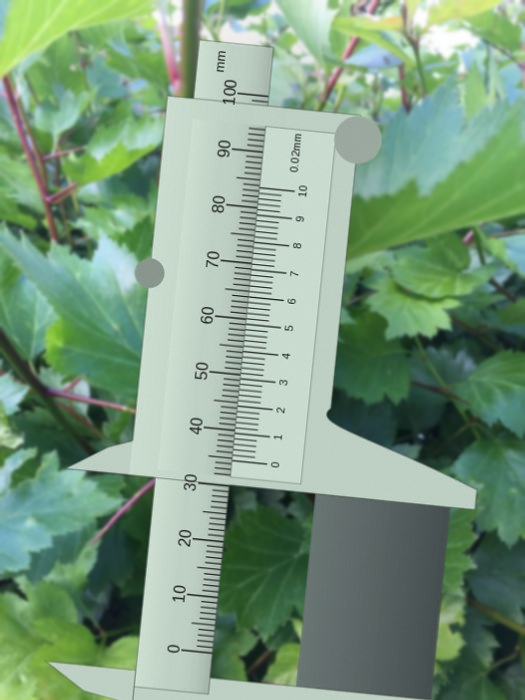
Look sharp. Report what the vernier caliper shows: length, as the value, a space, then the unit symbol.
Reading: 34.6 mm
